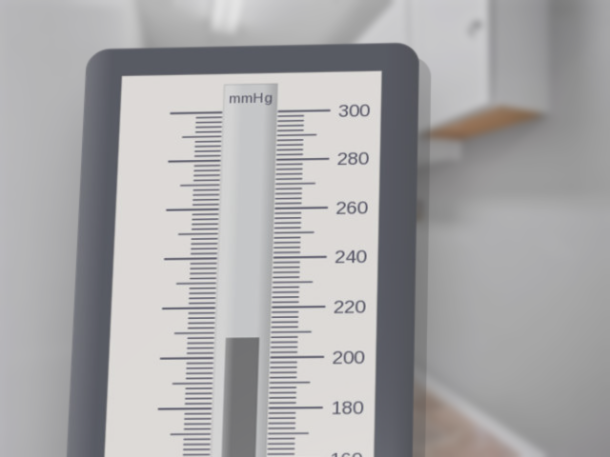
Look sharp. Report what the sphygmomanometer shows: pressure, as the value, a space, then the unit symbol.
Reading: 208 mmHg
